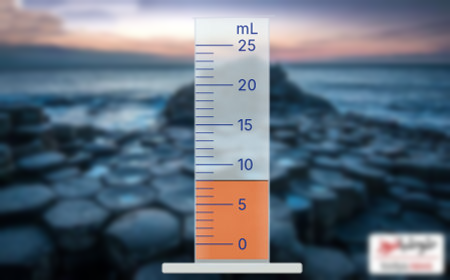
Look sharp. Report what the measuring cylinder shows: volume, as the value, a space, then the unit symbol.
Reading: 8 mL
